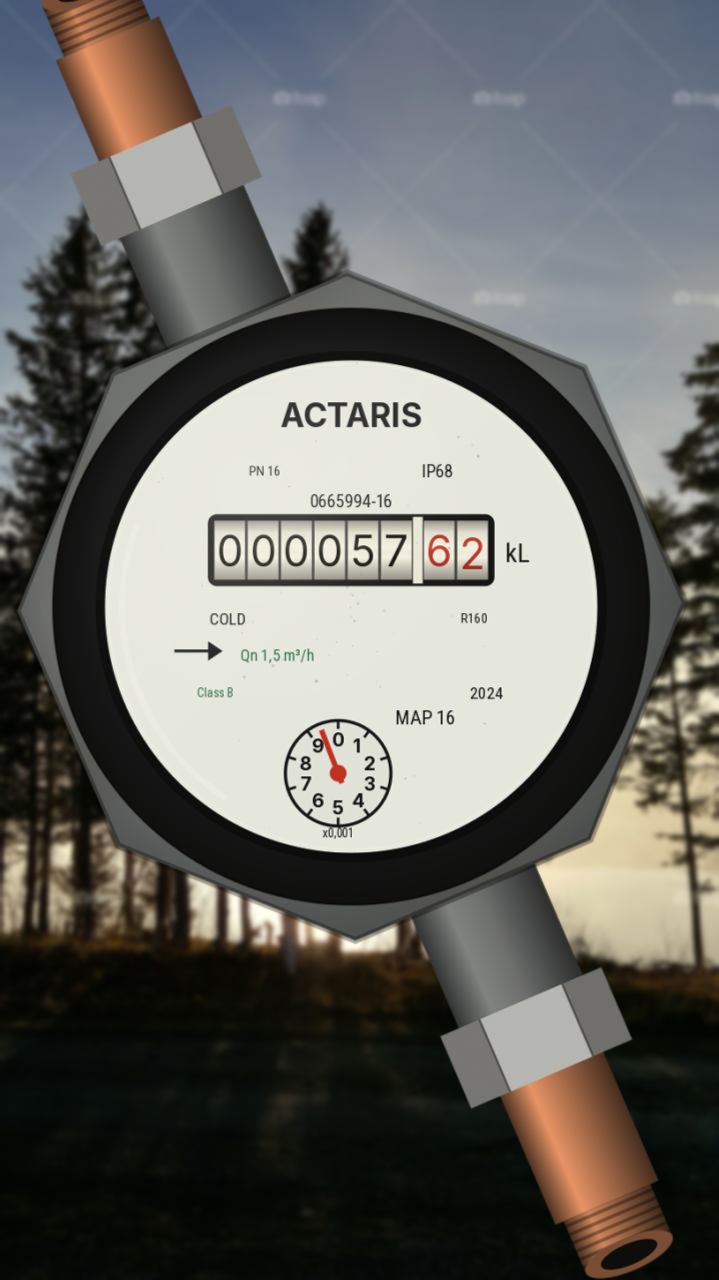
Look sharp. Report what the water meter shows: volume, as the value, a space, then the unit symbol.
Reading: 57.619 kL
